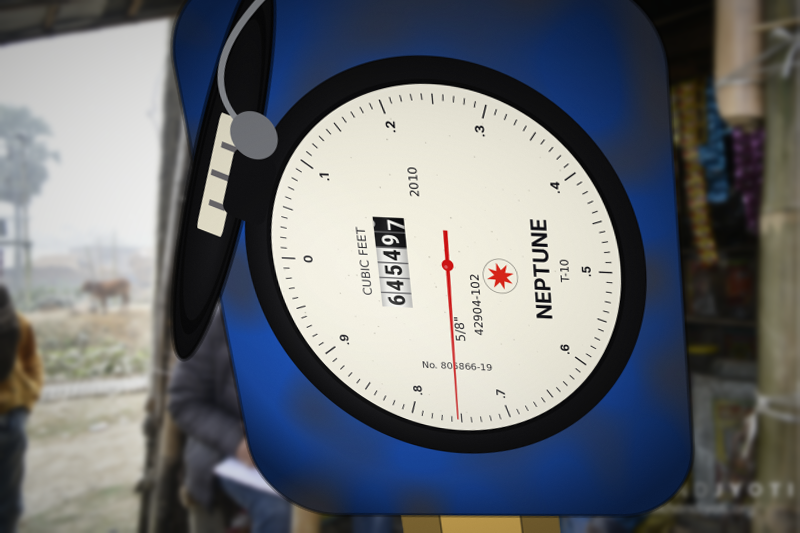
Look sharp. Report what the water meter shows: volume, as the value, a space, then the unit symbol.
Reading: 645496.75 ft³
